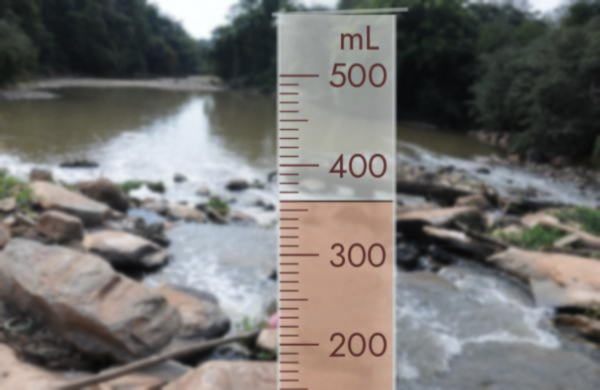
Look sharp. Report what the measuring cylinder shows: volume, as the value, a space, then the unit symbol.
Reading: 360 mL
